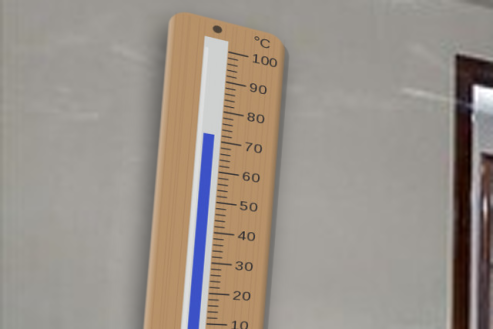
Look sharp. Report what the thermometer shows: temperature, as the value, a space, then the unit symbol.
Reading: 72 °C
